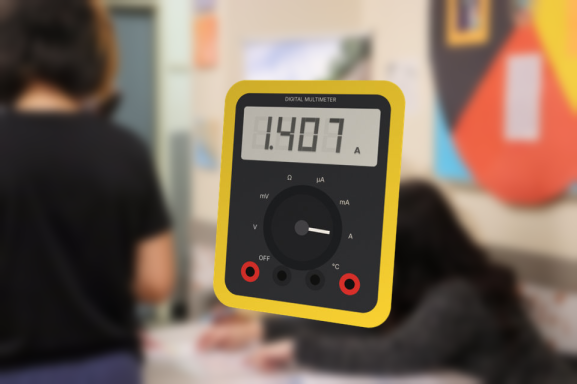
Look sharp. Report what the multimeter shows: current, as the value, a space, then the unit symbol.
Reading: 1.407 A
